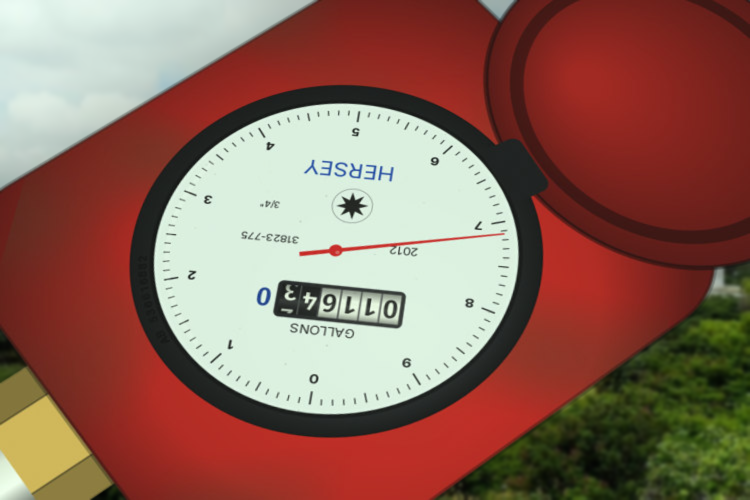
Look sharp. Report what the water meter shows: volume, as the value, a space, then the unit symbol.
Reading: 116427.1 gal
